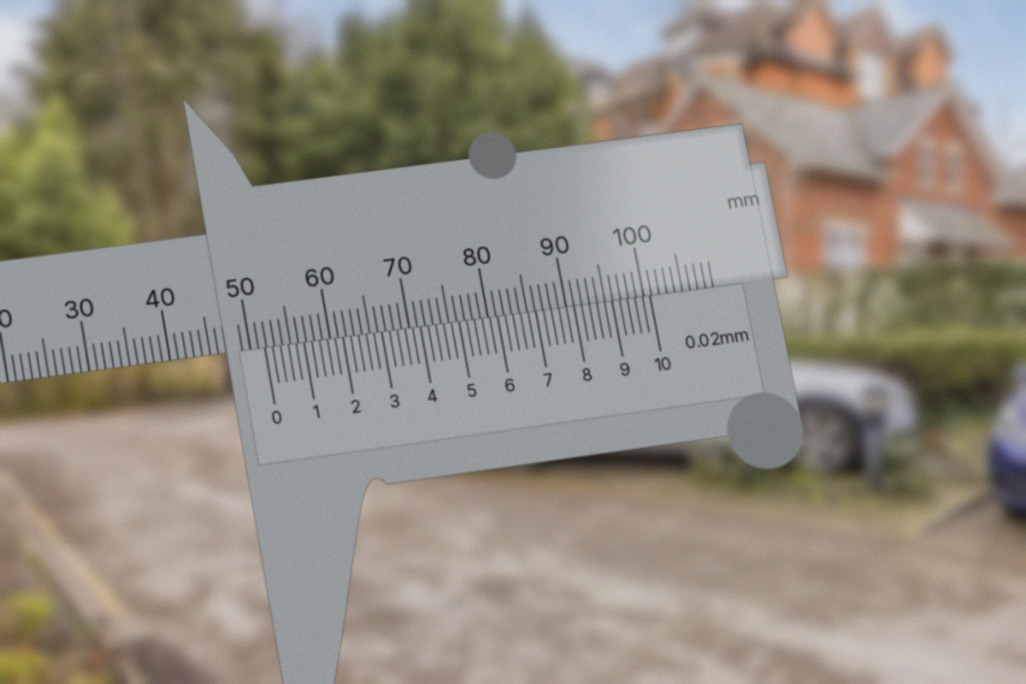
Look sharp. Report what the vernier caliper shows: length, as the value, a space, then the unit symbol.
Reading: 51.8 mm
